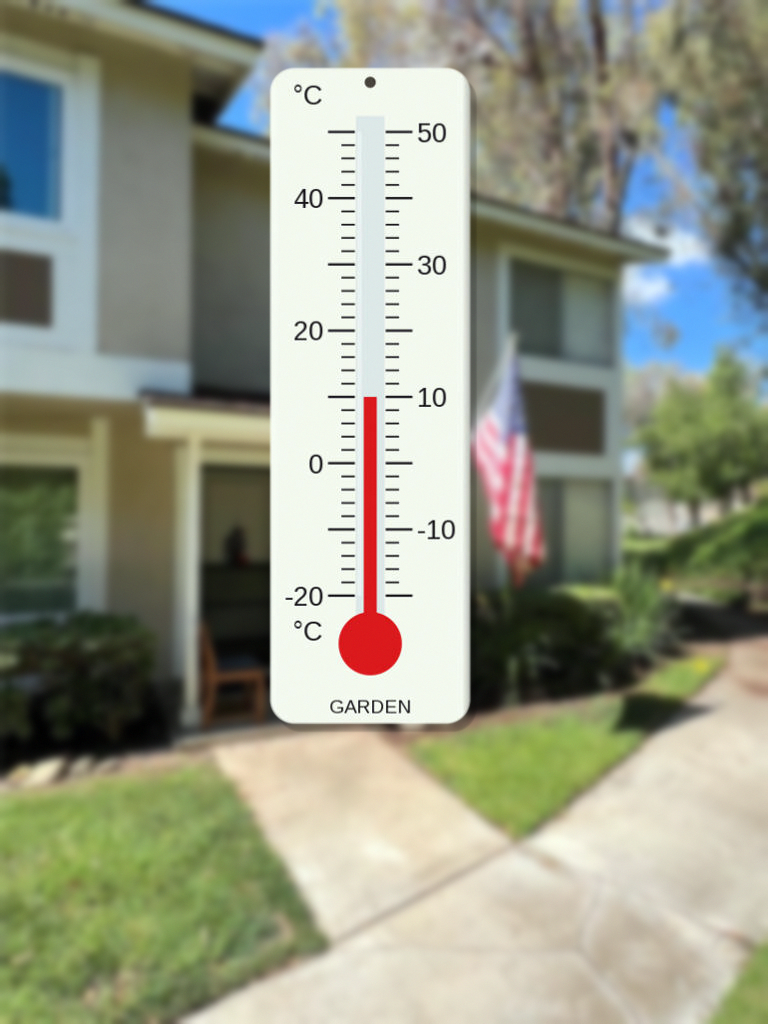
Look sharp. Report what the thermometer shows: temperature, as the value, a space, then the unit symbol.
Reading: 10 °C
